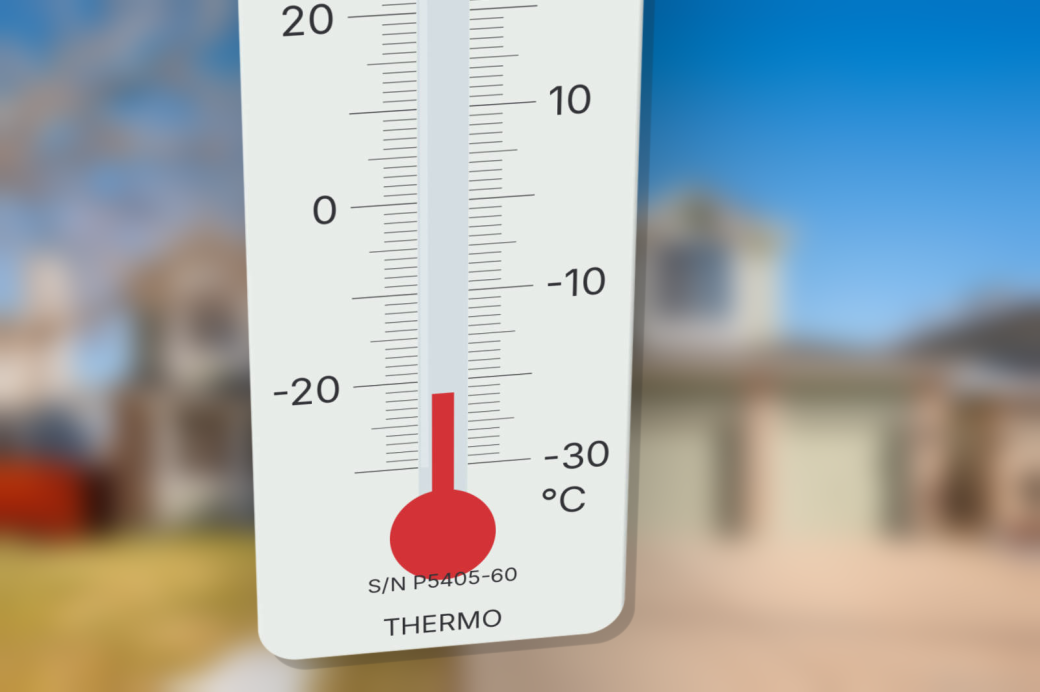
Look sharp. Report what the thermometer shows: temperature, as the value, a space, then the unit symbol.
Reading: -21.5 °C
